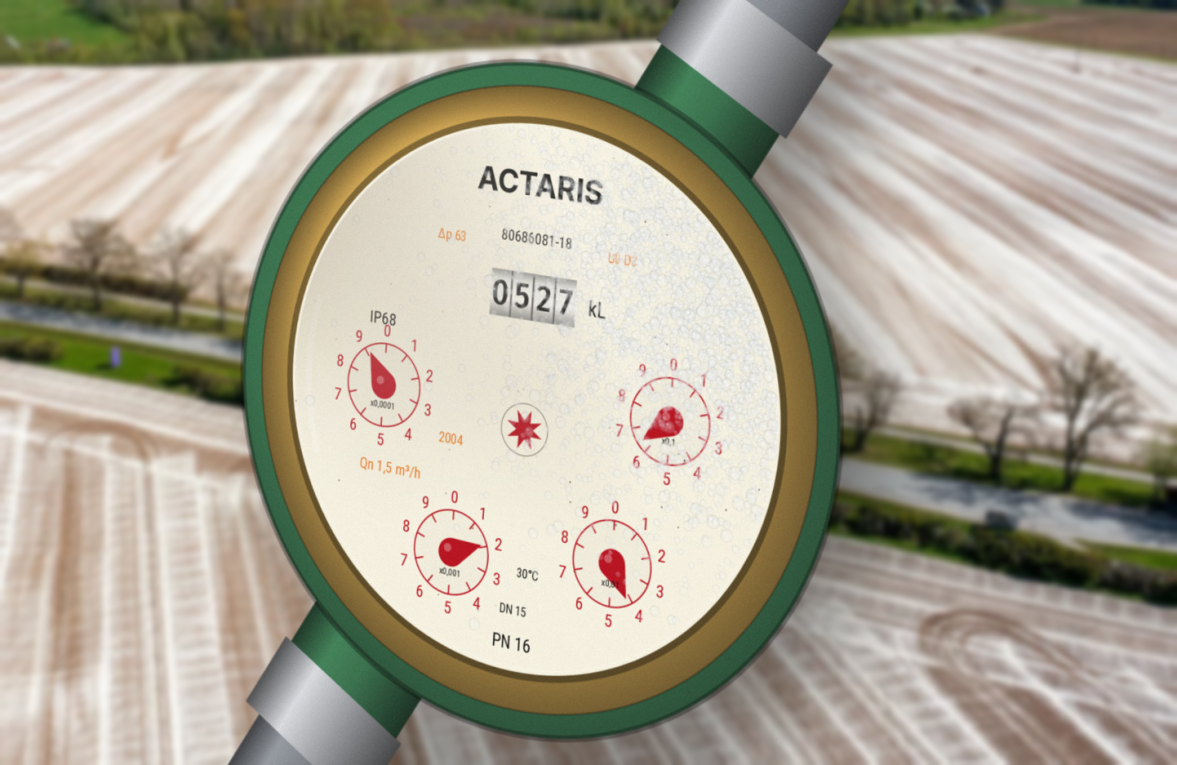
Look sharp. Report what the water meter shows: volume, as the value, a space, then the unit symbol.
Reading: 527.6419 kL
